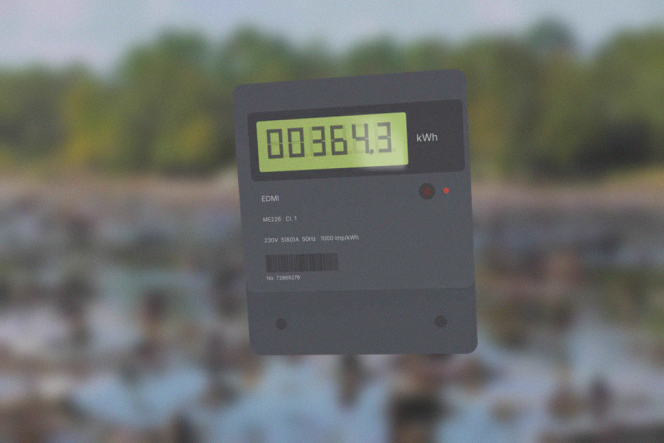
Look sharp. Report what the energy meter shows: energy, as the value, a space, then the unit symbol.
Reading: 364.3 kWh
